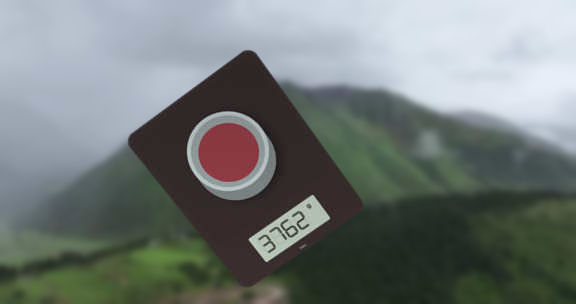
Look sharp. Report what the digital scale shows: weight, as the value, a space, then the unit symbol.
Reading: 3762 g
